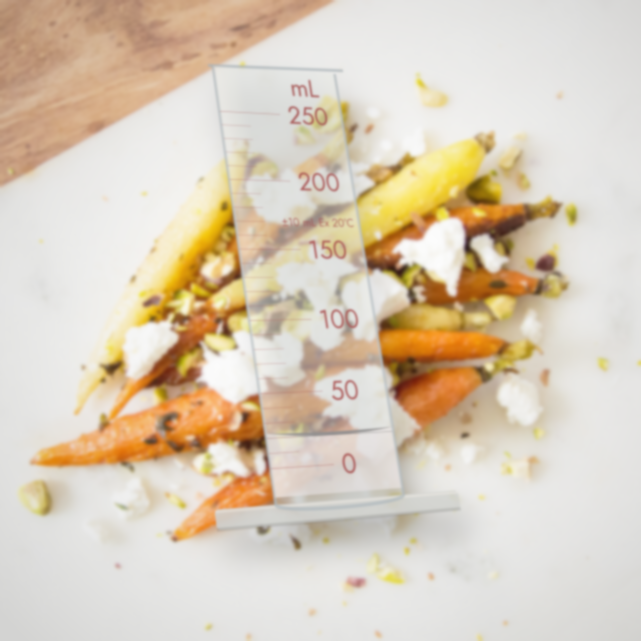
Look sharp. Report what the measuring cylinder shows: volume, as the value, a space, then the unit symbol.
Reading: 20 mL
